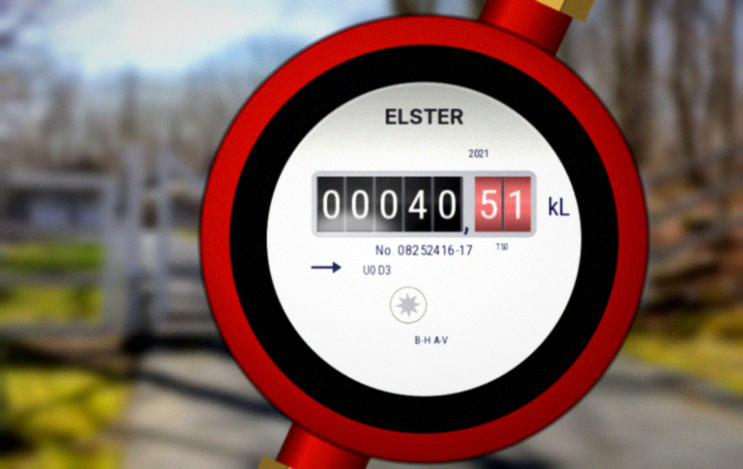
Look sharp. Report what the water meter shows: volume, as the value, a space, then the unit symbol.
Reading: 40.51 kL
